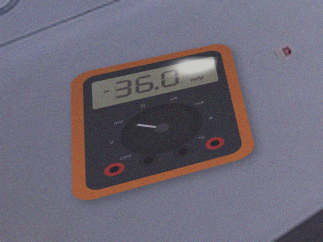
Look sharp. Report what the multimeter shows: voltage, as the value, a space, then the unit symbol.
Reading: -36.0 mV
